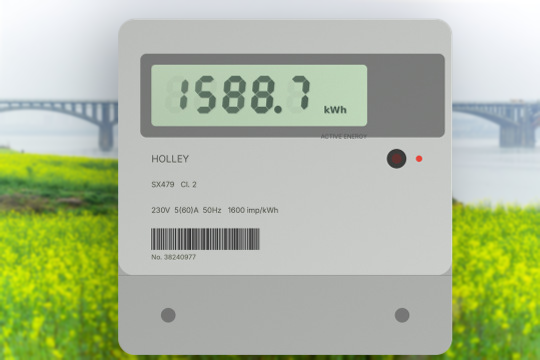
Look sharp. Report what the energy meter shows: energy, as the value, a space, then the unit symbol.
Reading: 1588.7 kWh
